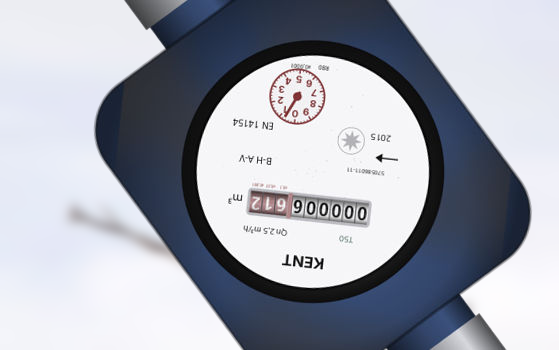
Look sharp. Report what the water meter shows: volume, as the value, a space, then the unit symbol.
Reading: 6.6120 m³
